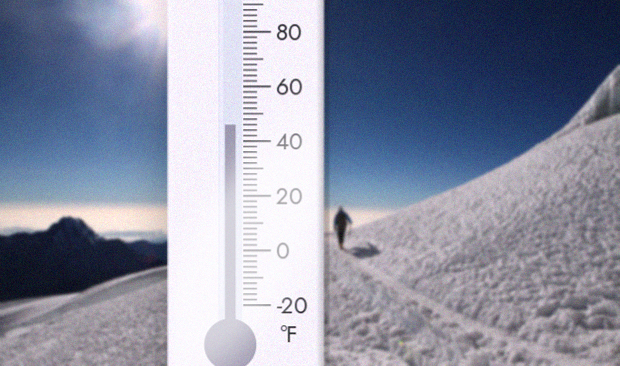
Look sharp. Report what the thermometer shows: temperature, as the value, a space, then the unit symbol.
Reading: 46 °F
